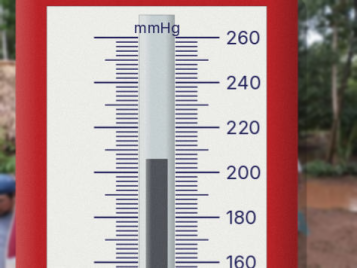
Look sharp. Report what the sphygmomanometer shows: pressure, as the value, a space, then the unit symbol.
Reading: 206 mmHg
